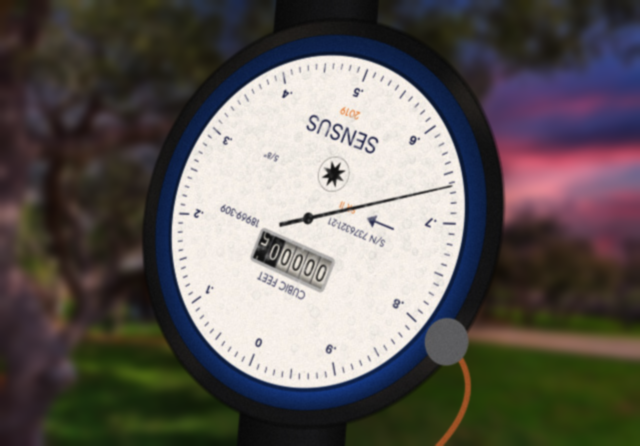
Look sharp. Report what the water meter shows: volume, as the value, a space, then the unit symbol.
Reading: 4.66 ft³
